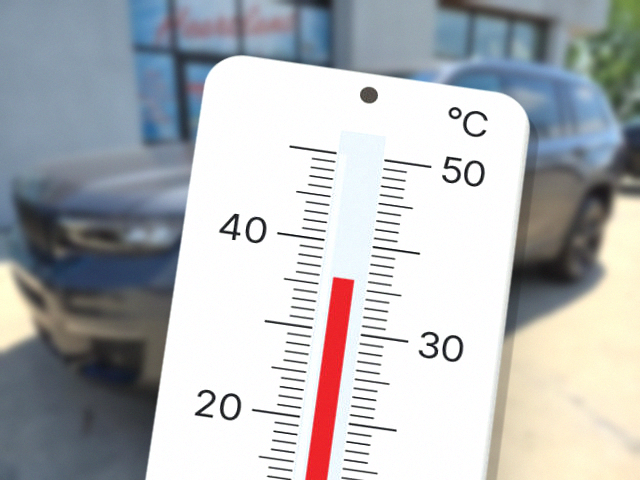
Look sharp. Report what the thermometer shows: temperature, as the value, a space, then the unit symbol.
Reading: 36 °C
